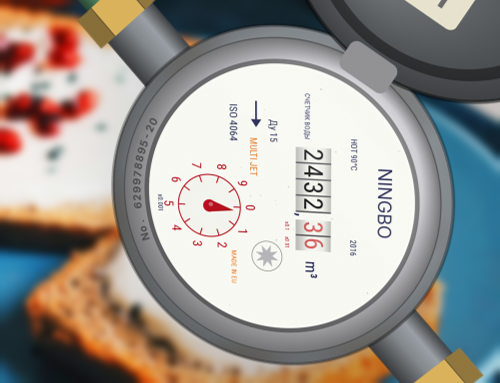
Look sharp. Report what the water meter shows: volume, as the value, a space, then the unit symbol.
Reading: 2432.360 m³
